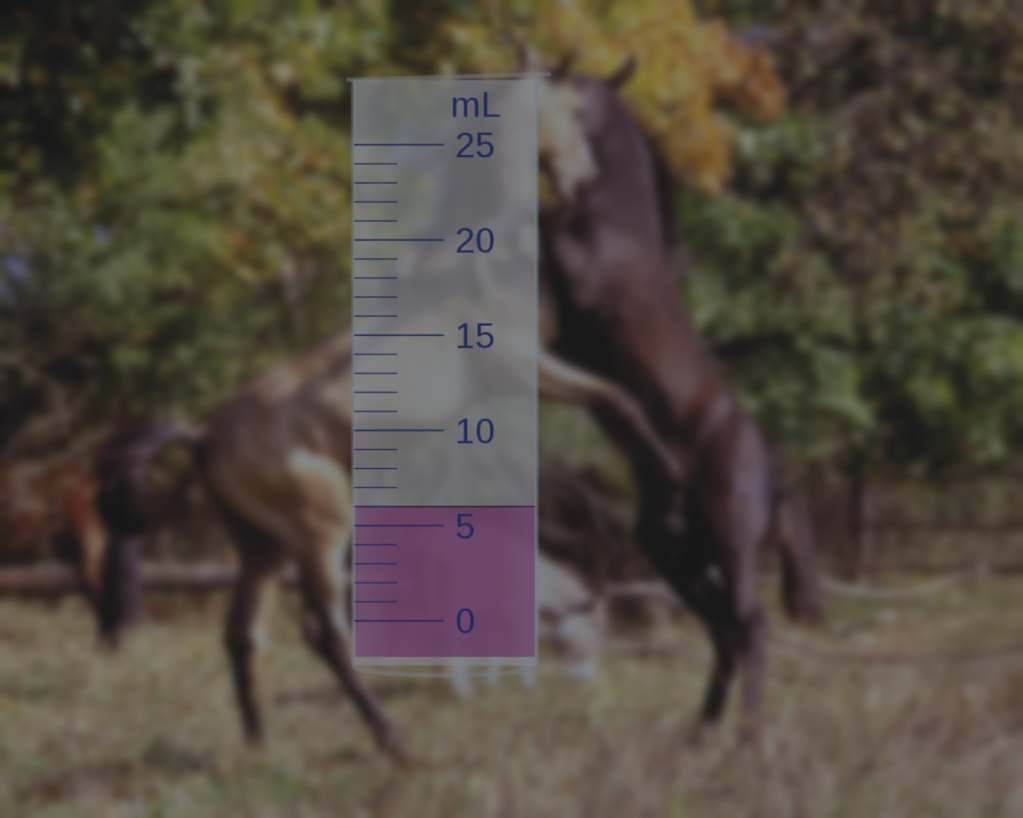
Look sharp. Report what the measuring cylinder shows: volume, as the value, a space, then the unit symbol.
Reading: 6 mL
